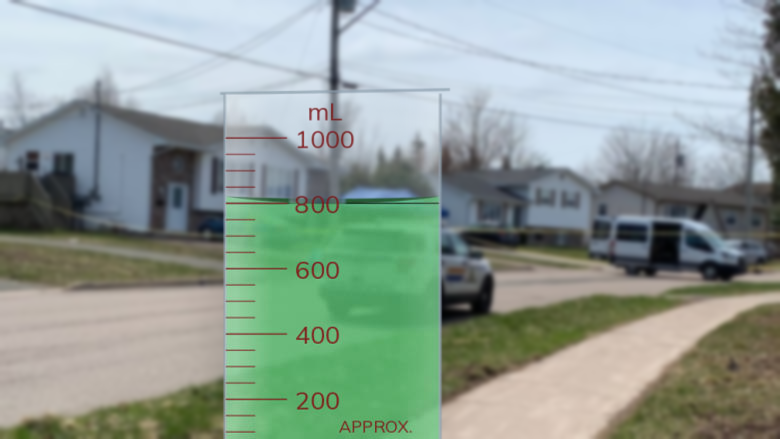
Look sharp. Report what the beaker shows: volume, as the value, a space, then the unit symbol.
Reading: 800 mL
